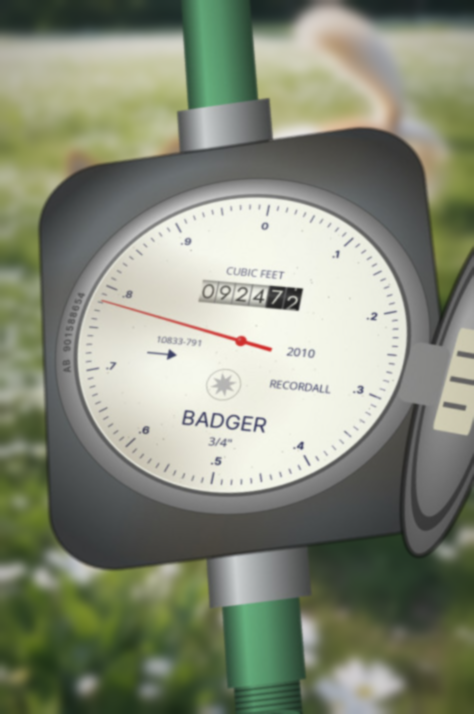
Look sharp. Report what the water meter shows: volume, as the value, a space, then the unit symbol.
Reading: 92471.78 ft³
